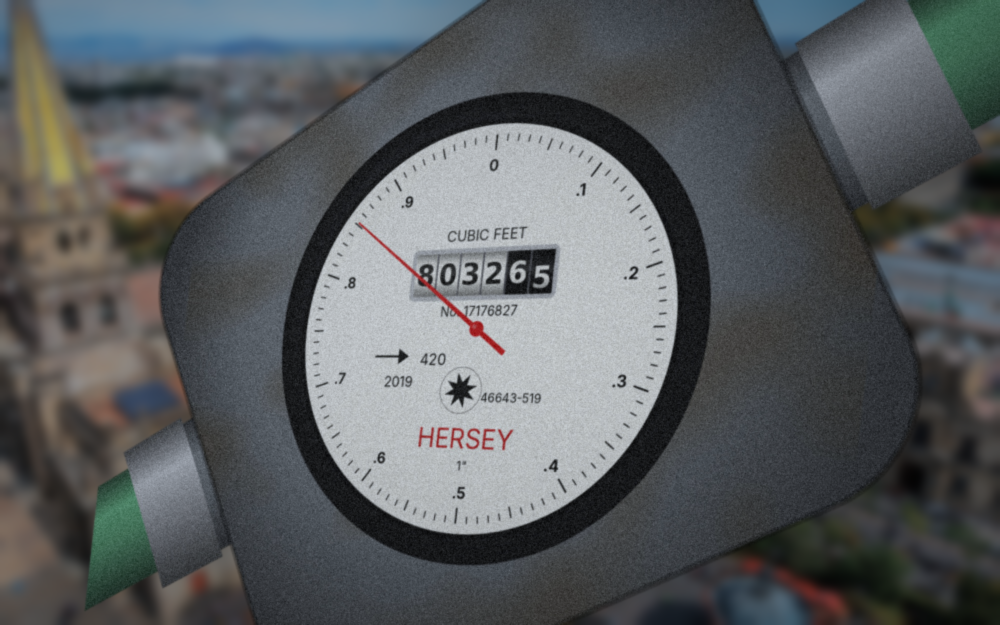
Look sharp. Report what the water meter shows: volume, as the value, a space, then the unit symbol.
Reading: 803264.85 ft³
